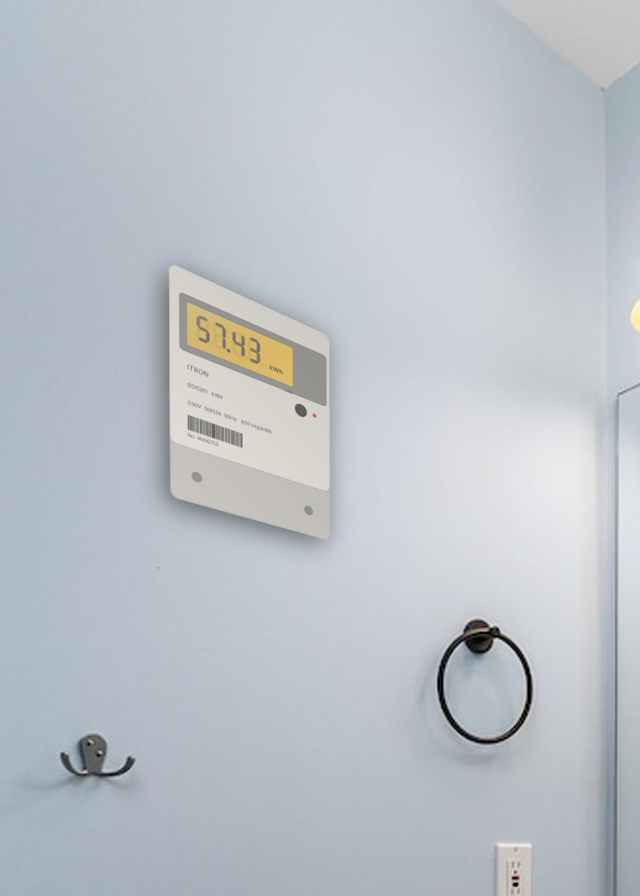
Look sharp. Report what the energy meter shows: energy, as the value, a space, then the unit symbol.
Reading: 57.43 kWh
